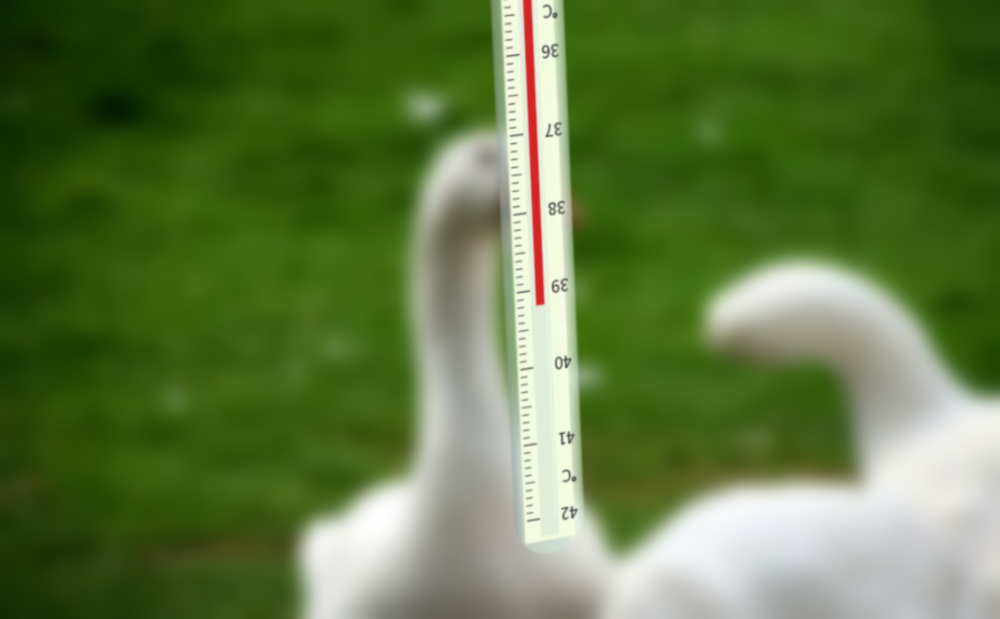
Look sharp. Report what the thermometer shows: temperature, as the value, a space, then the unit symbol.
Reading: 39.2 °C
